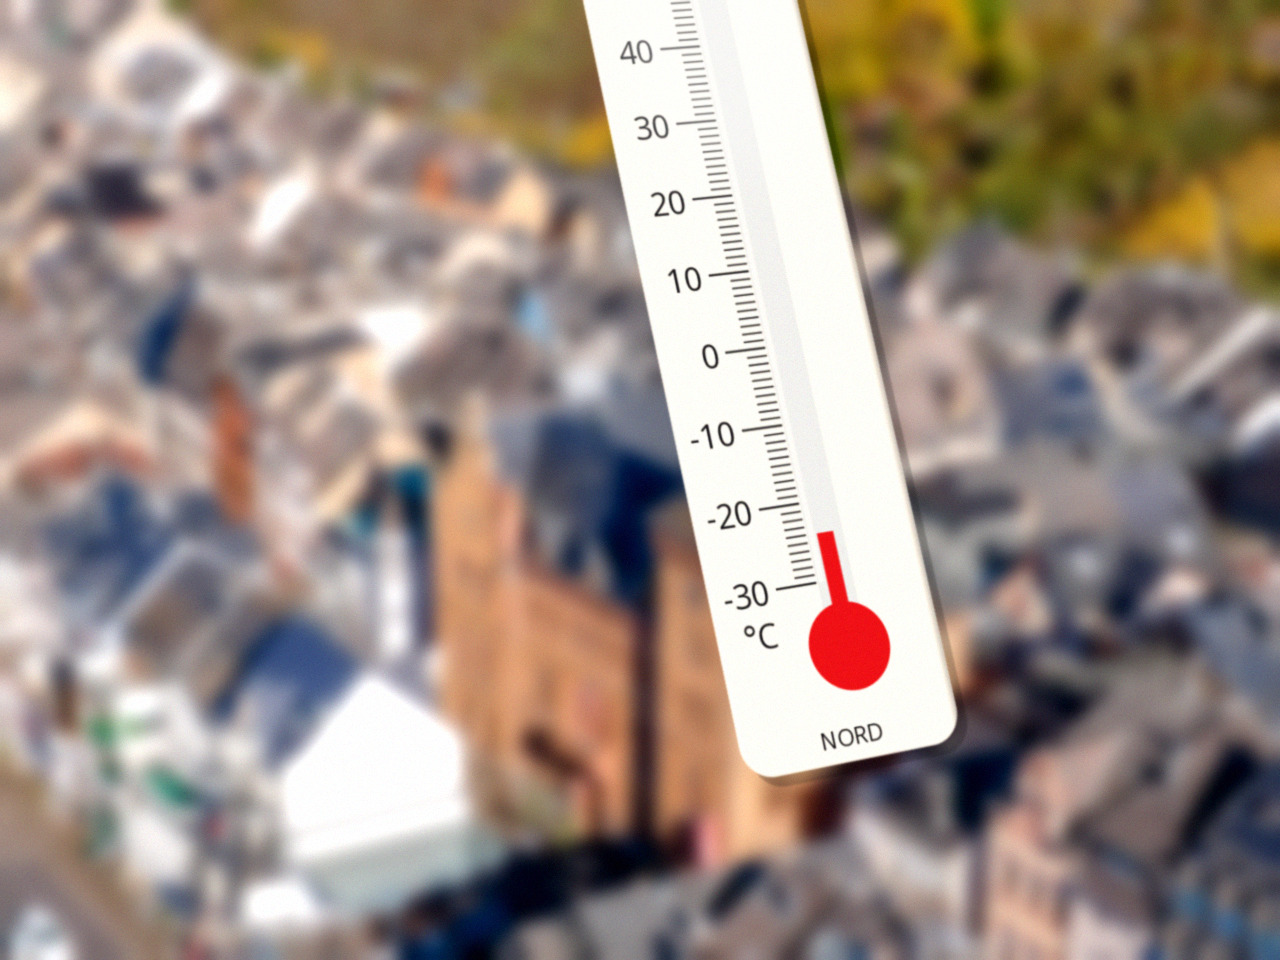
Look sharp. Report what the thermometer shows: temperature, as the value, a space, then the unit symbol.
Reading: -24 °C
